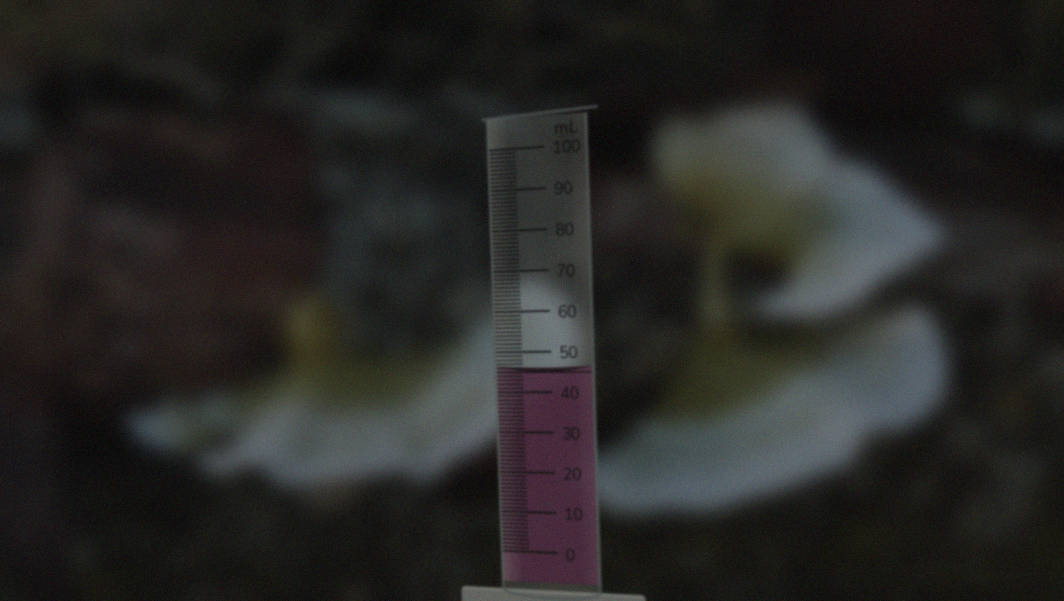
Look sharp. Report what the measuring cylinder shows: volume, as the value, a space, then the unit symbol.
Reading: 45 mL
